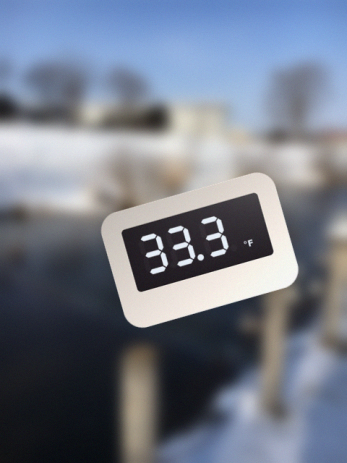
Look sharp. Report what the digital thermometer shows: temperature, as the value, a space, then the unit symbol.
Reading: 33.3 °F
